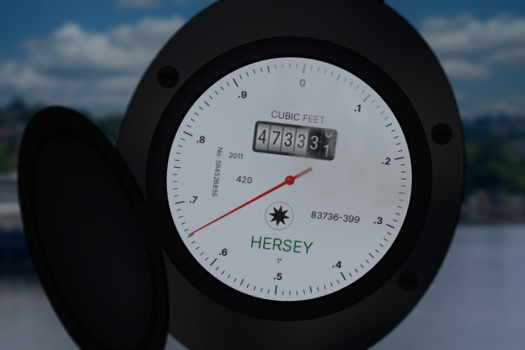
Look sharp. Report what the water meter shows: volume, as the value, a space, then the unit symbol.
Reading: 473330.65 ft³
